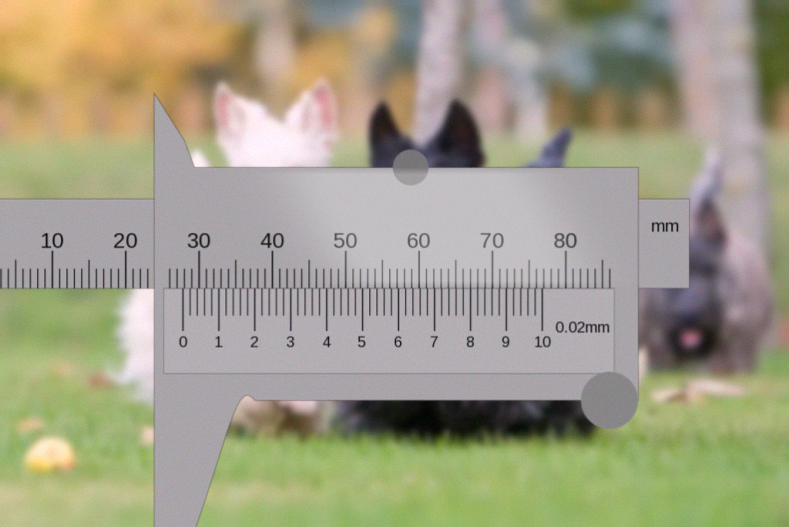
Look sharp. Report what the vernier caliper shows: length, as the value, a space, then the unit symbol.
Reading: 27.8 mm
